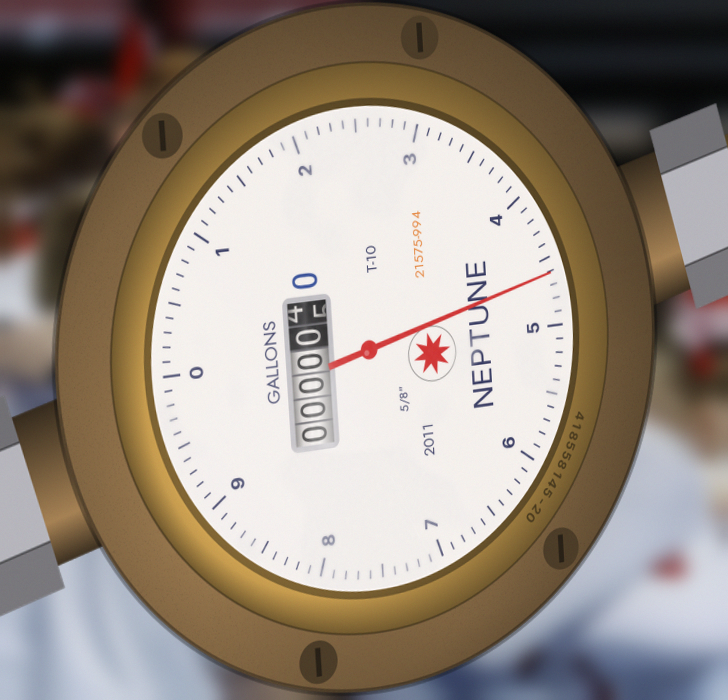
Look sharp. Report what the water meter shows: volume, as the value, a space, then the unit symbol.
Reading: 44.6 gal
